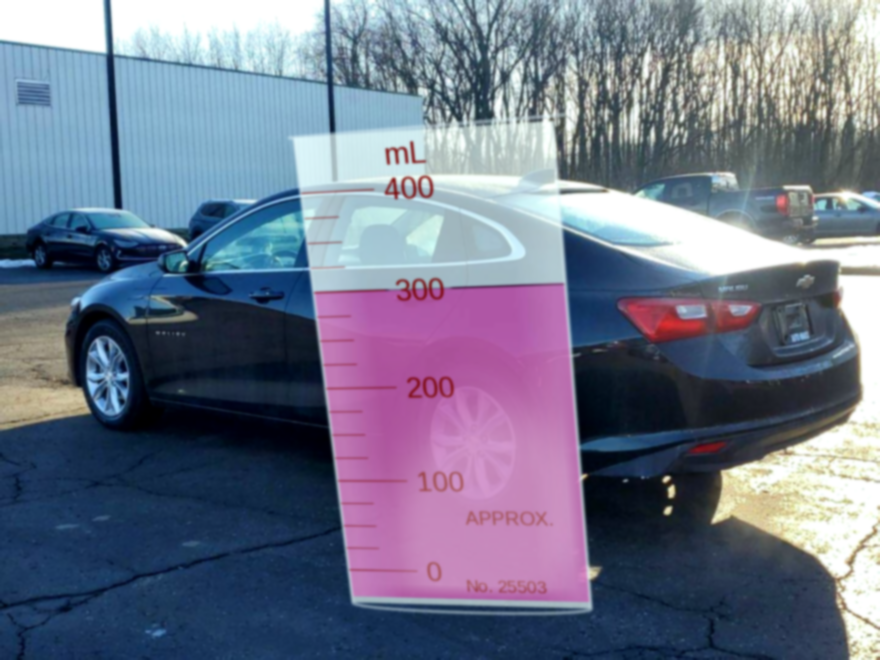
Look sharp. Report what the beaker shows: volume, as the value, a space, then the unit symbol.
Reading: 300 mL
